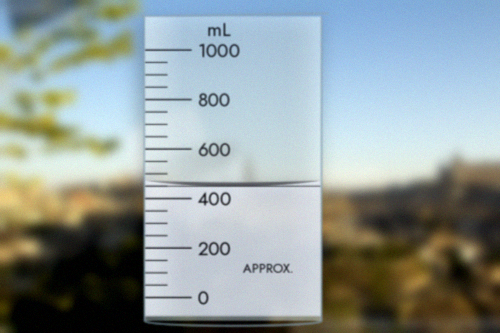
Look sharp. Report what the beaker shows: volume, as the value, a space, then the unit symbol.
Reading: 450 mL
